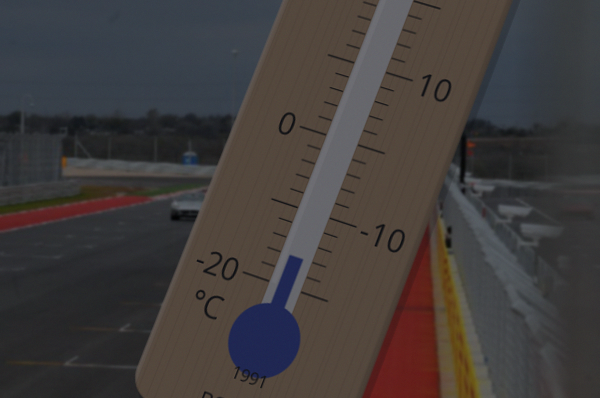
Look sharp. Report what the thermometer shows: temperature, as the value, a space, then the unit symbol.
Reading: -16 °C
